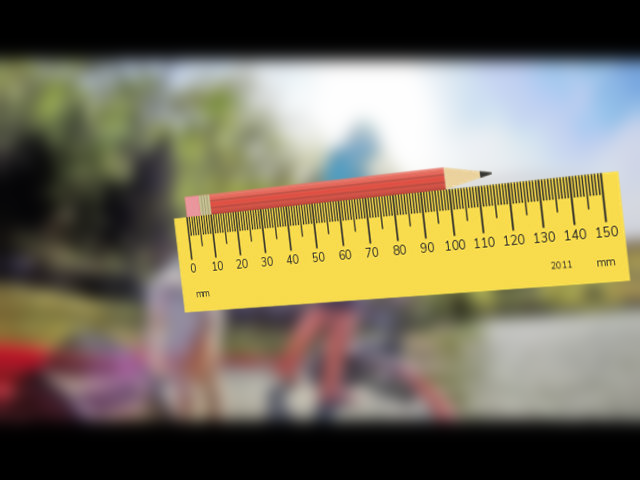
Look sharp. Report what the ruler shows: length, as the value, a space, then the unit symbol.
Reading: 115 mm
